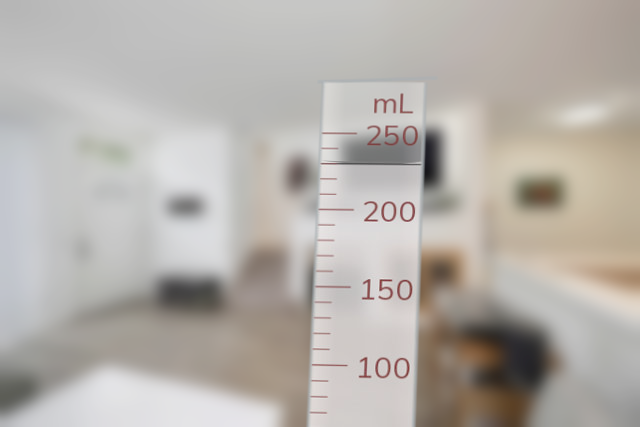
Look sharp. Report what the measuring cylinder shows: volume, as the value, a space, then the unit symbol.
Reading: 230 mL
